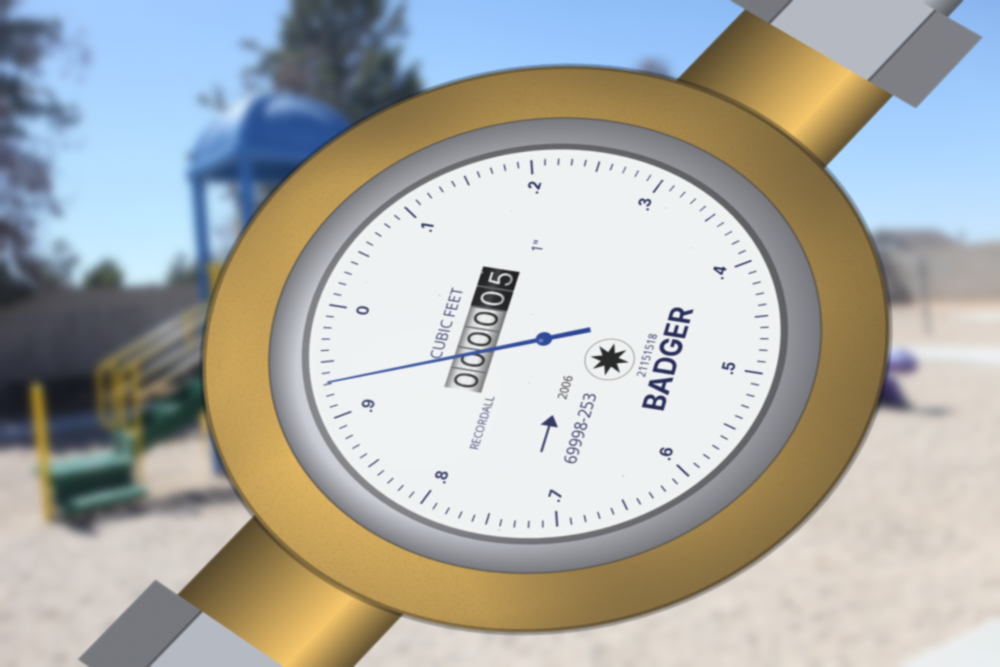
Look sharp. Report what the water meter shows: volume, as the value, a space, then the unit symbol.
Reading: 4.93 ft³
